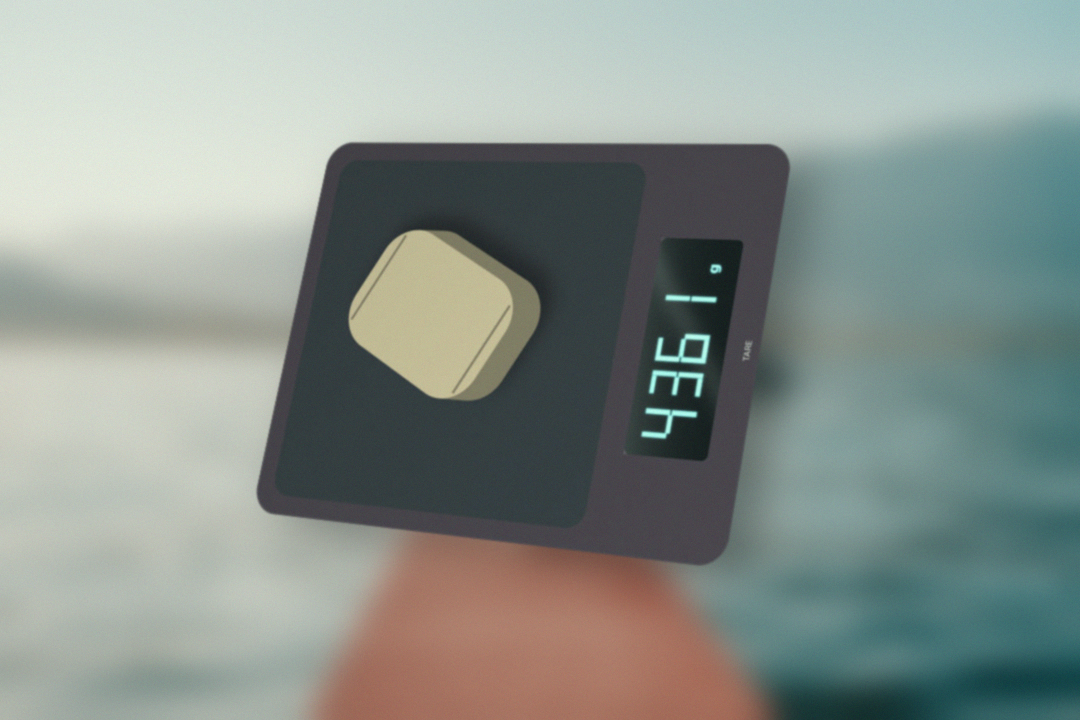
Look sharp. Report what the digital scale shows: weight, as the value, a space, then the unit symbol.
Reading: 4361 g
